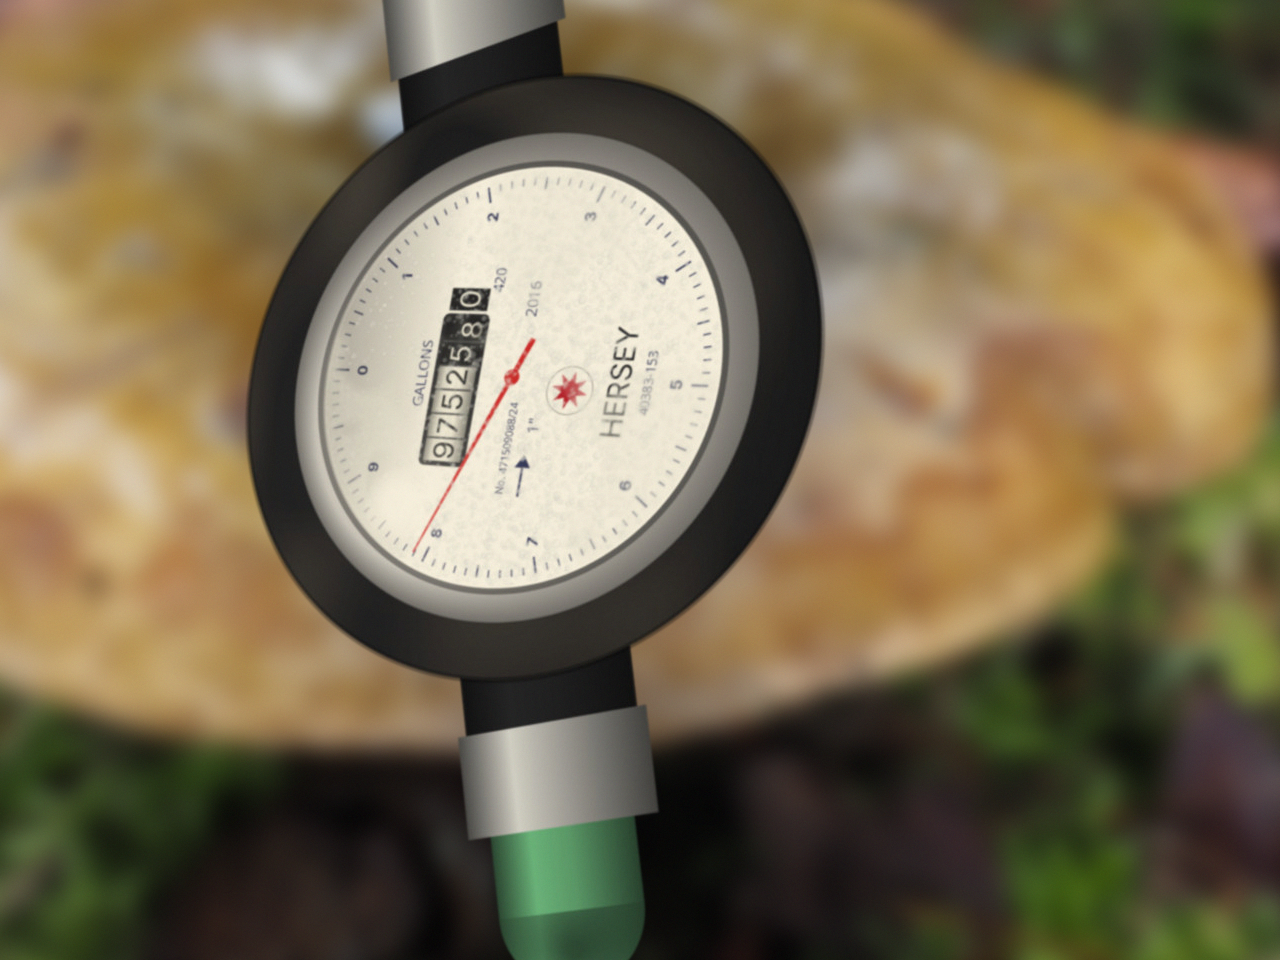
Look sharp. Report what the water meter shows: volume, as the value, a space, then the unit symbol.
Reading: 9752578.1 gal
